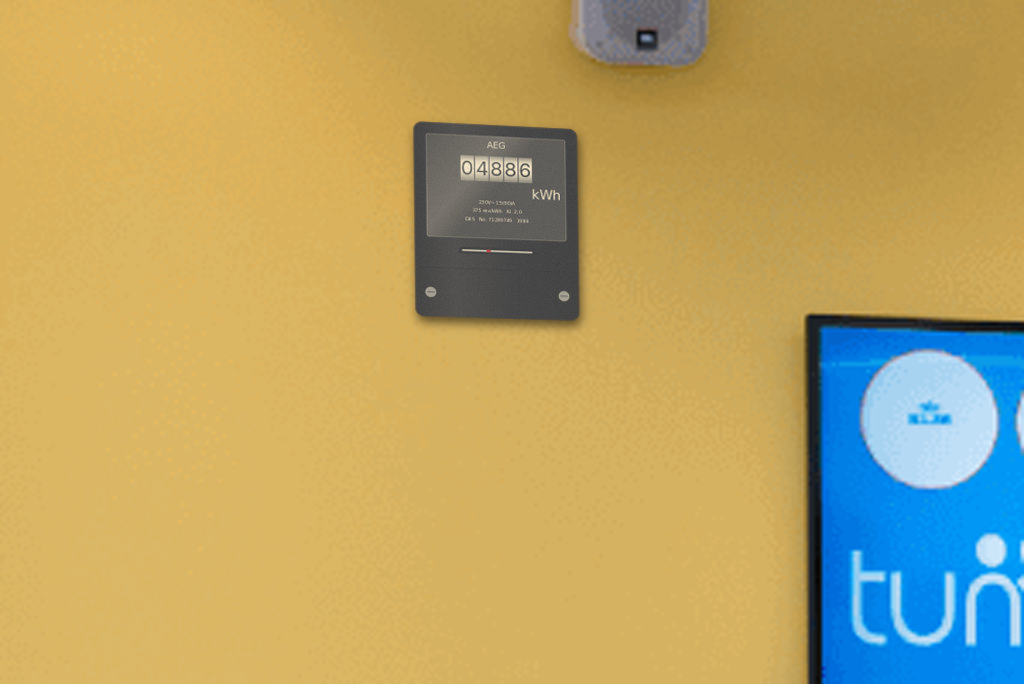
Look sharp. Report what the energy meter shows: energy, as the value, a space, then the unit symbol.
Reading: 4886 kWh
